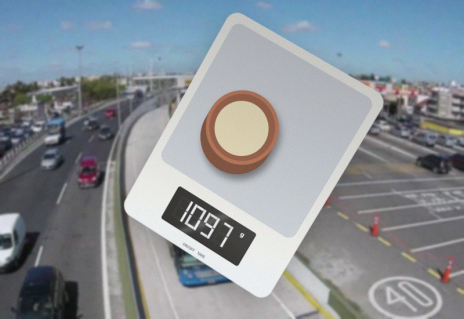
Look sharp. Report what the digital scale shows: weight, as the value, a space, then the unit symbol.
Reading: 1097 g
